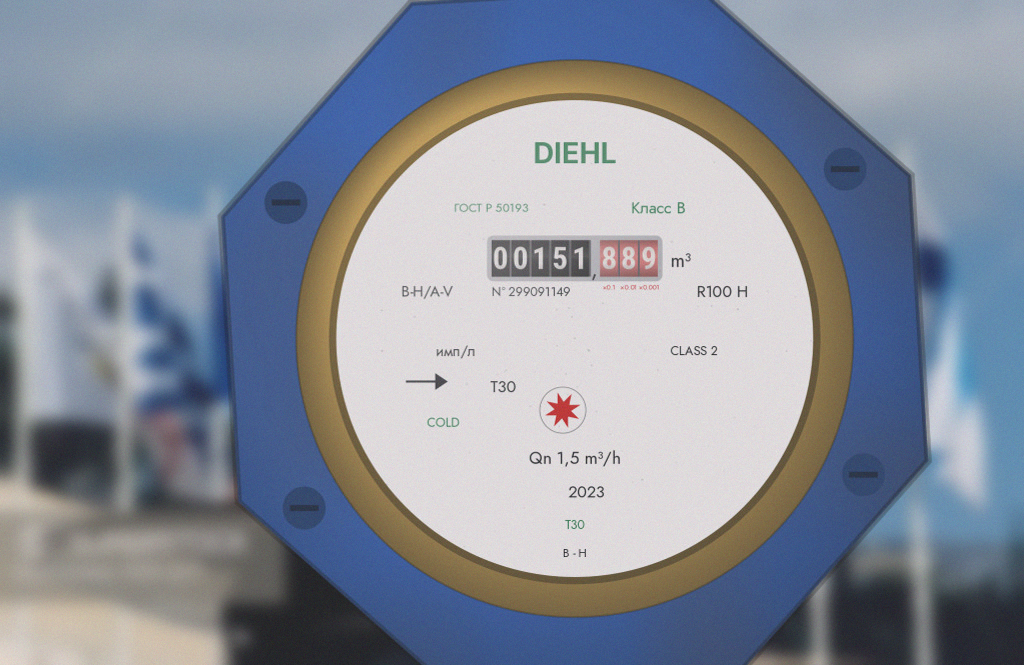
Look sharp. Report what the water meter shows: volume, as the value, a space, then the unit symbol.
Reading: 151.889 m³
